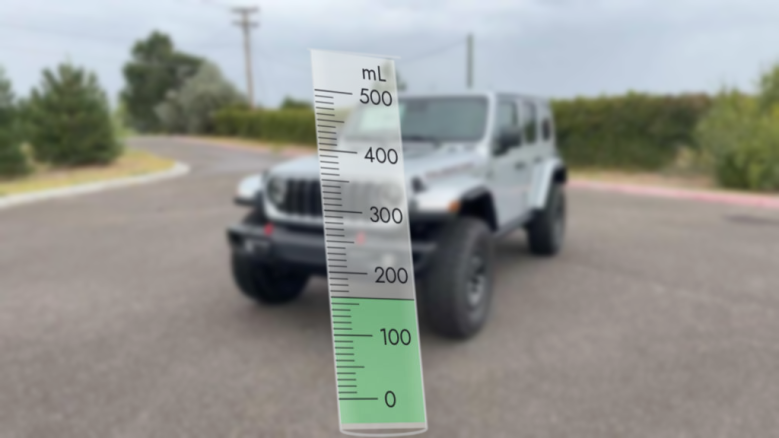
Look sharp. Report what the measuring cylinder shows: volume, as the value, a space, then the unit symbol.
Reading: 160 mL
